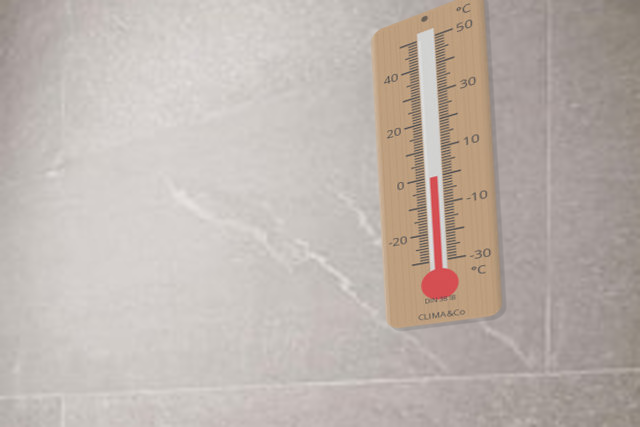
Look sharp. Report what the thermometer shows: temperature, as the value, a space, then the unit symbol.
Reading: 0 °C
